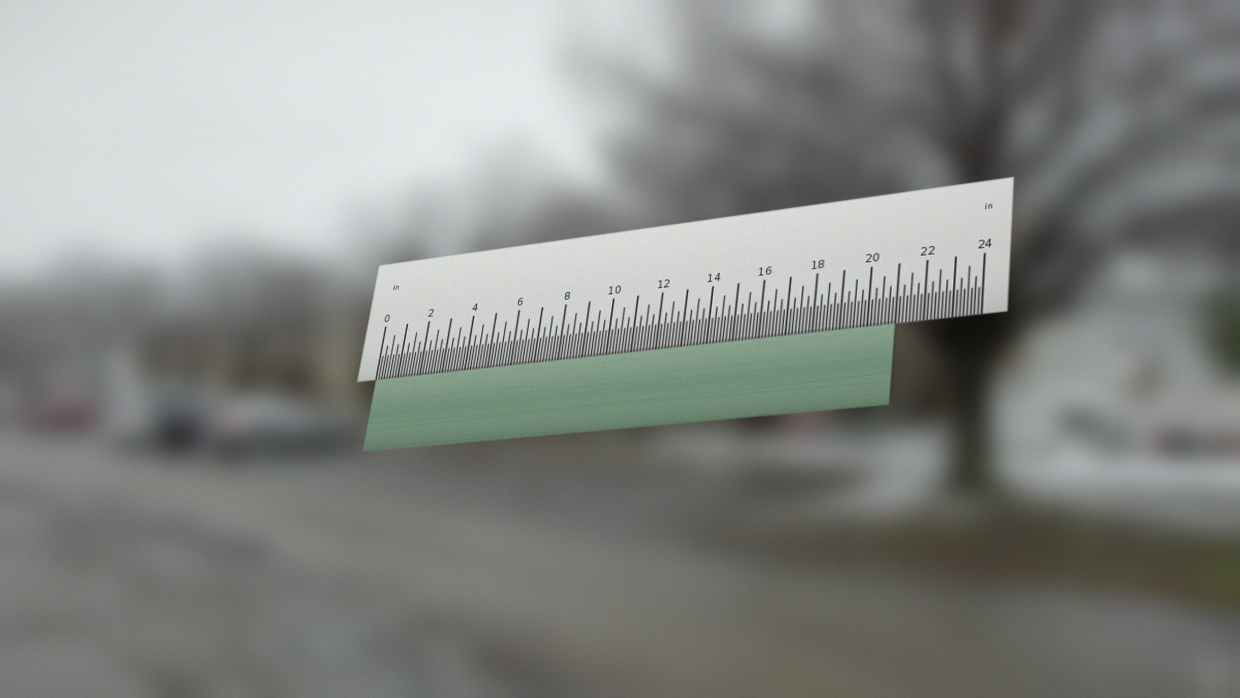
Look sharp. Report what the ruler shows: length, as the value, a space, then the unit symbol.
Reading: 21 in
